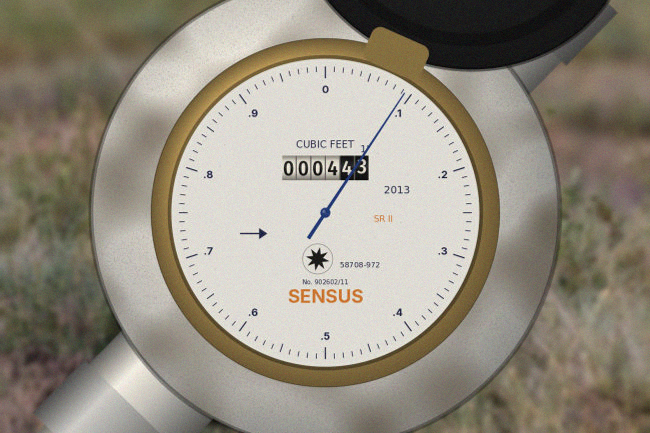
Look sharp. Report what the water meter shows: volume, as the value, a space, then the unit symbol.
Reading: 443.09 ft³
